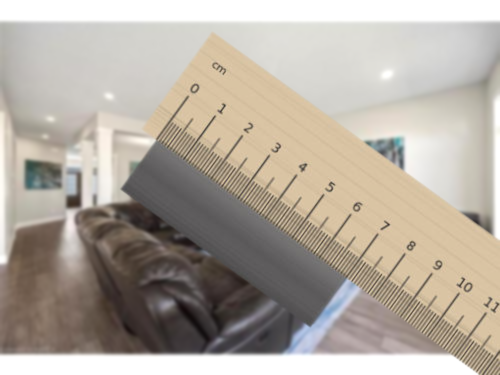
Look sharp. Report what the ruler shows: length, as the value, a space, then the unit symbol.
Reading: 7 cm
